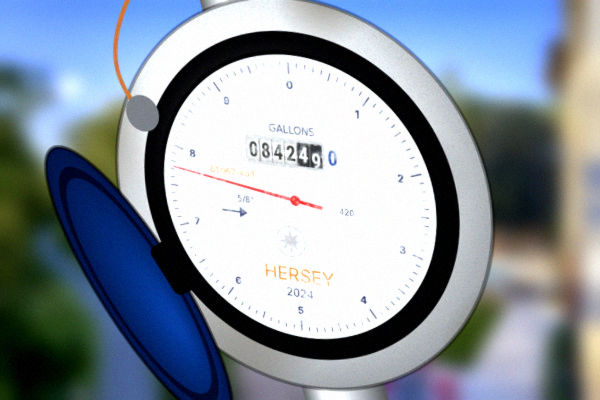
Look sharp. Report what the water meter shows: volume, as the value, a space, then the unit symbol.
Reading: 842487.7 gal
